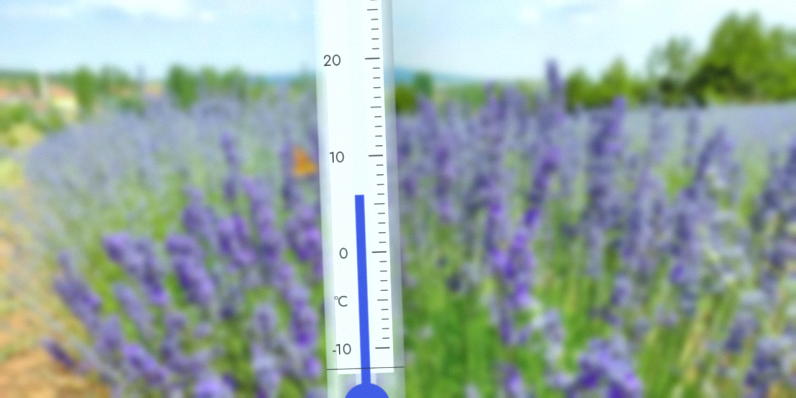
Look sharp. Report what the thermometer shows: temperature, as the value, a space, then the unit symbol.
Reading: 6 °C
